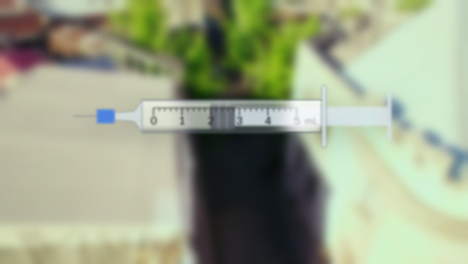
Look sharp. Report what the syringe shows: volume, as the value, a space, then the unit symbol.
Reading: 2 mL
